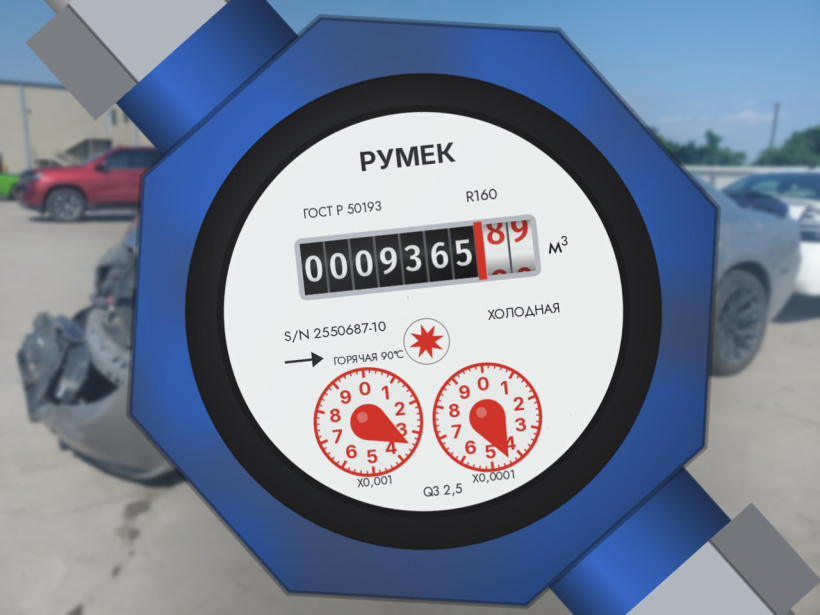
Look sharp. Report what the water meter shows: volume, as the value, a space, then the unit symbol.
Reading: 9365.8934 m³
